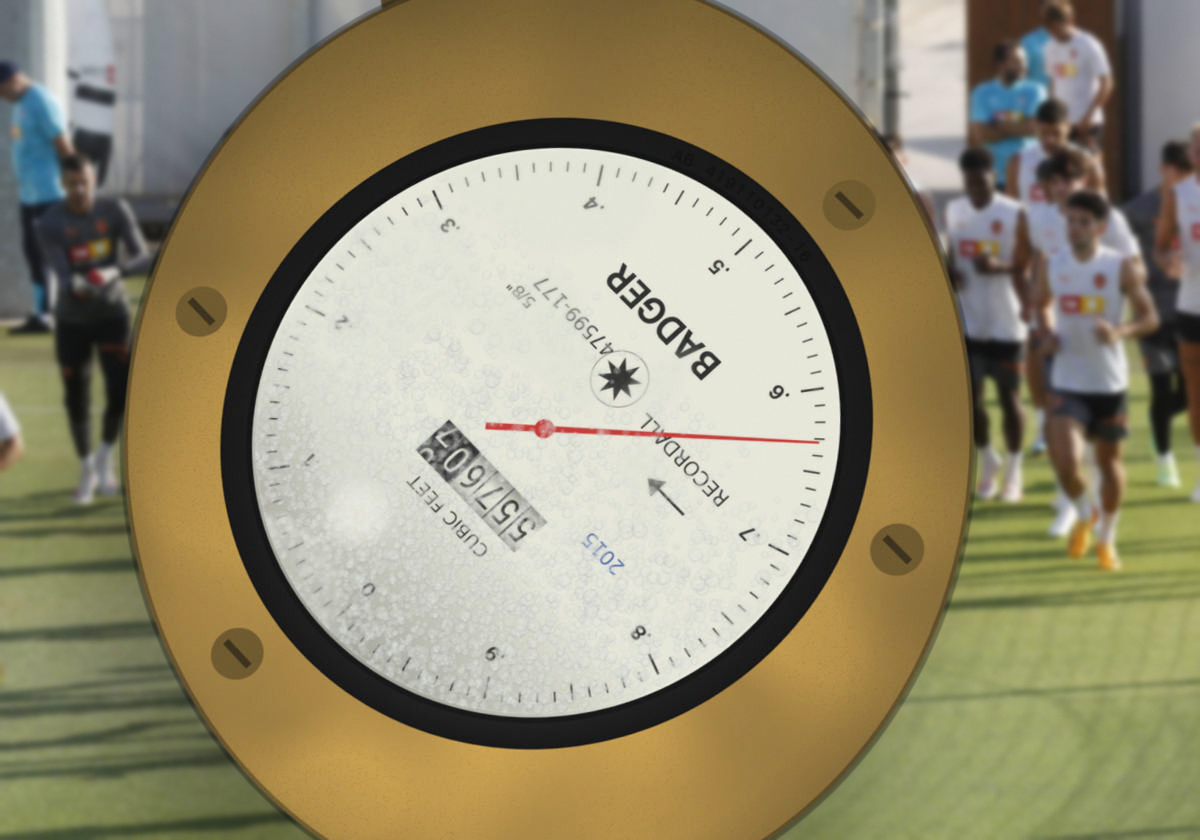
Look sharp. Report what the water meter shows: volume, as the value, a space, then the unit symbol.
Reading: 557606.63 ft³
